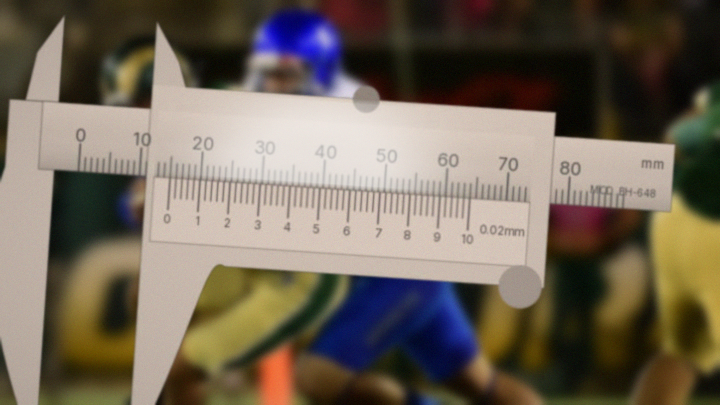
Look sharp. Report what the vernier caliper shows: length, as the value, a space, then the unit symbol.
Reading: 15.0 mm
